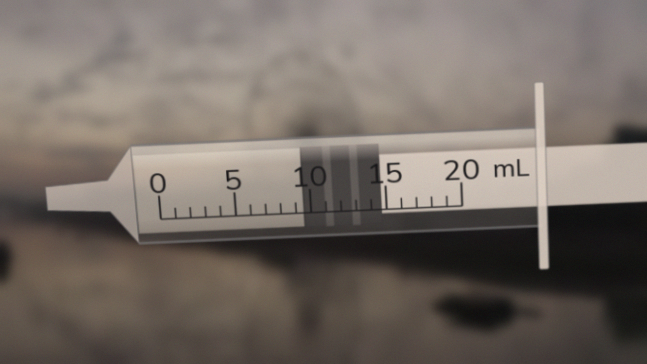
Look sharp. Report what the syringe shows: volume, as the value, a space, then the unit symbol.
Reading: 9.5 mL
